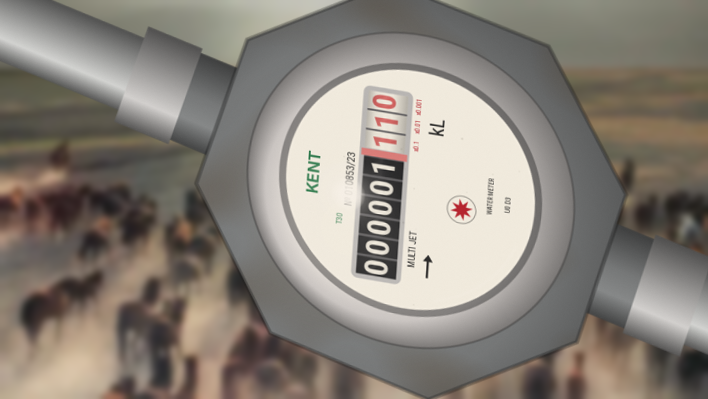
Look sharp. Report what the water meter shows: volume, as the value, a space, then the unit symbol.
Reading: 1.110 kL
